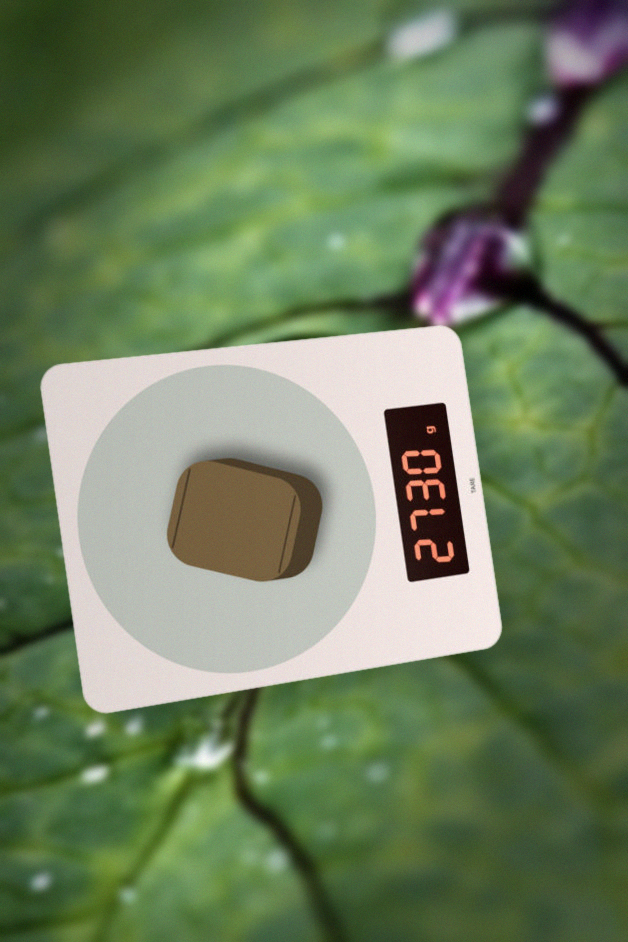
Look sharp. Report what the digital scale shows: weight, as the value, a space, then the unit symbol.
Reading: 2730 g
